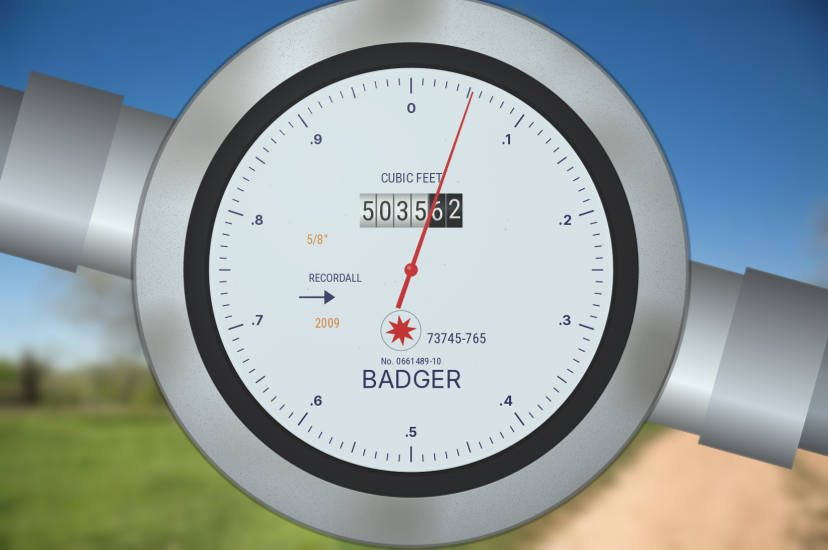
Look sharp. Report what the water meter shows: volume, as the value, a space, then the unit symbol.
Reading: 503562.05 ft³
